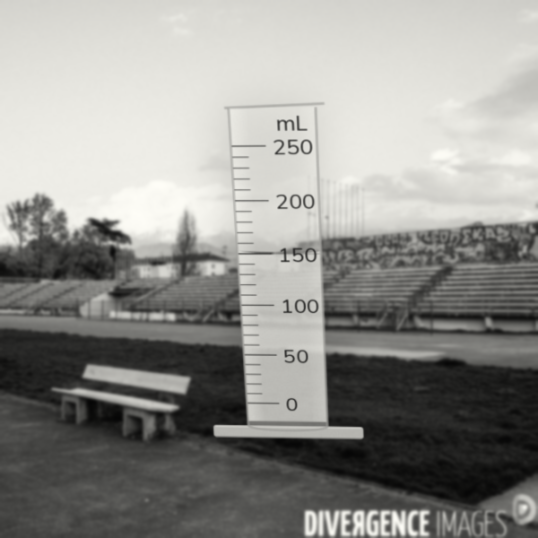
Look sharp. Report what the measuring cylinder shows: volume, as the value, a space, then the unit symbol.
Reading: 150 mL
